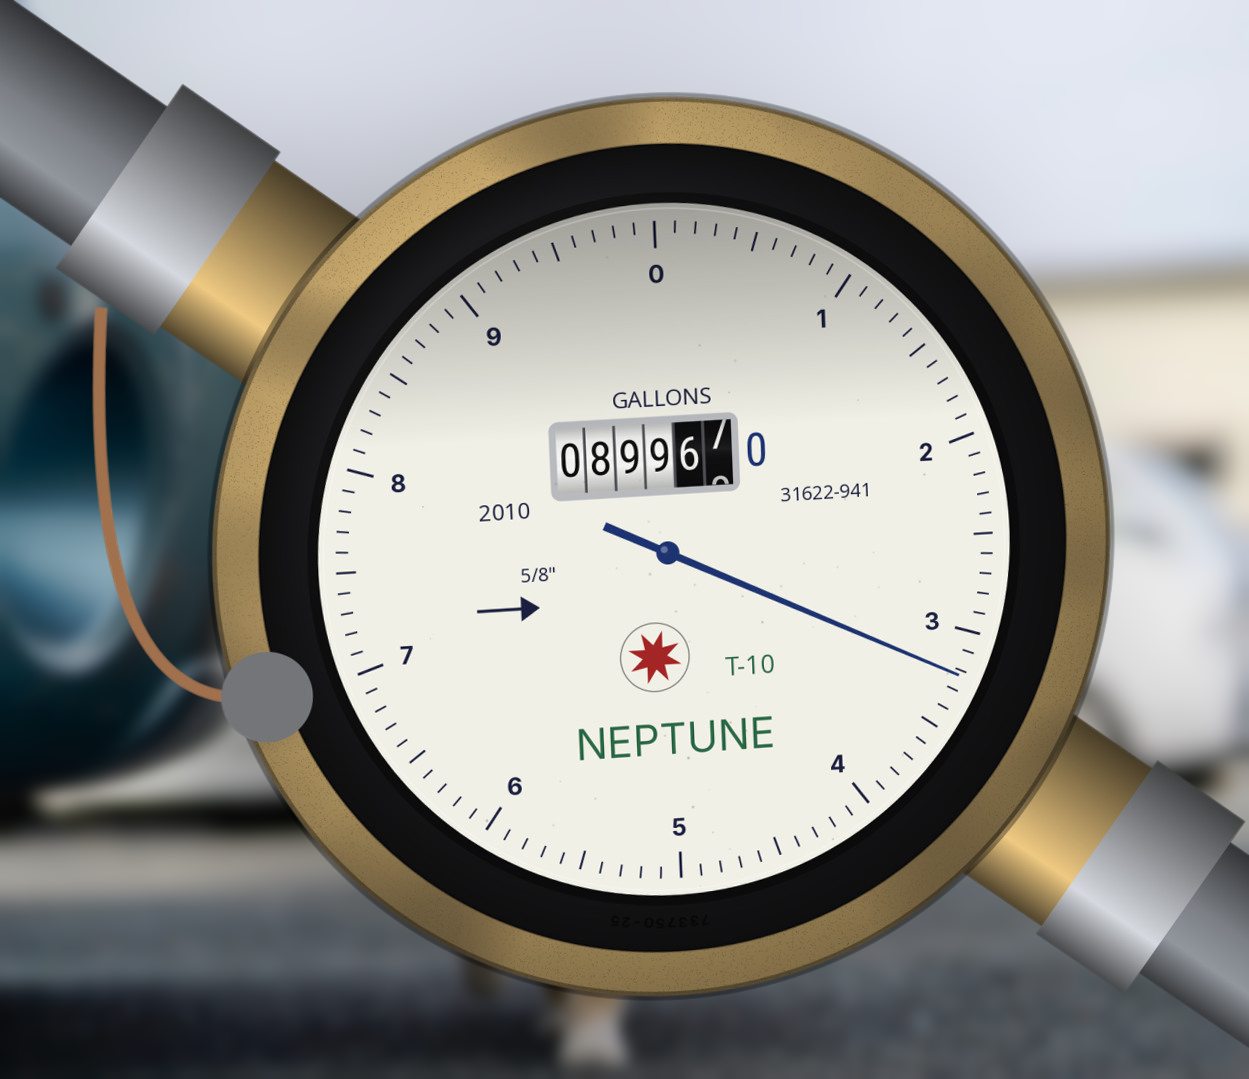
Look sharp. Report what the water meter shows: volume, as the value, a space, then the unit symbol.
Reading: 899673.2 gal
